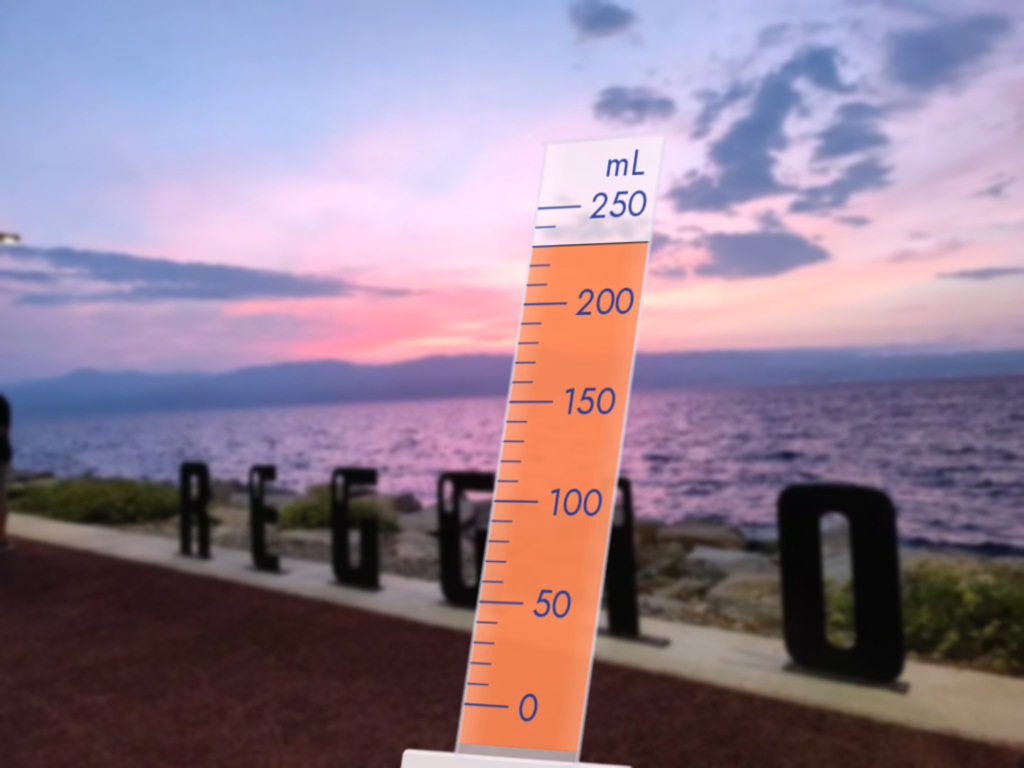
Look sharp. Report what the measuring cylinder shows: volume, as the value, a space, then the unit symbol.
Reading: 230 mL
